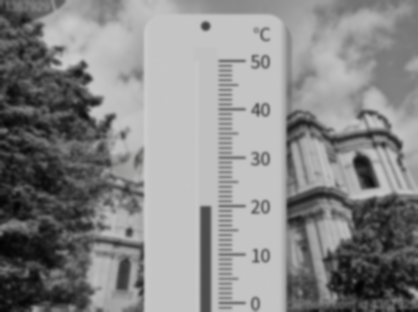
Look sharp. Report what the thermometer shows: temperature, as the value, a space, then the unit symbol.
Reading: 20 °C
